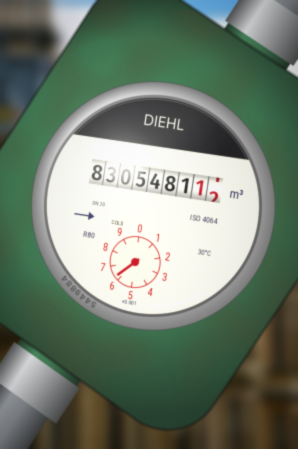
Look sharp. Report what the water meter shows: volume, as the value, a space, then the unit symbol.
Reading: 8305481.116 m³
